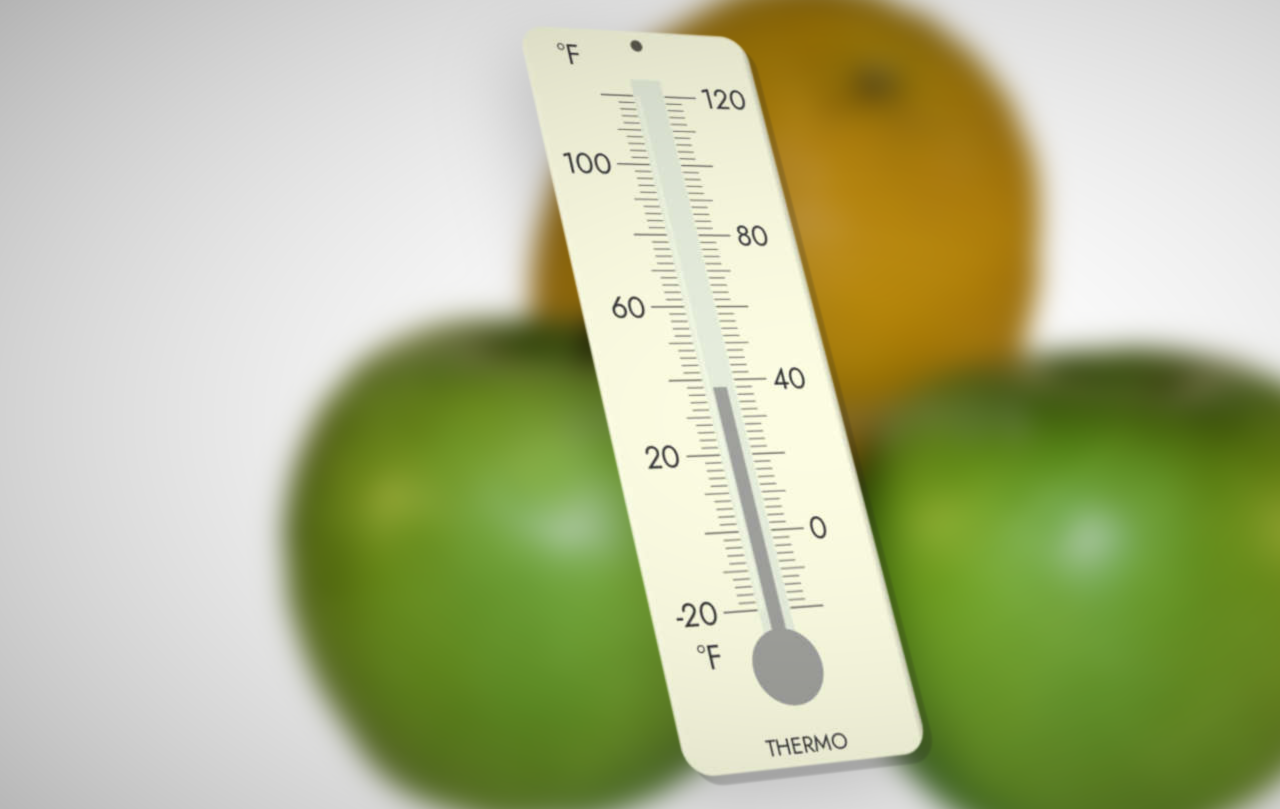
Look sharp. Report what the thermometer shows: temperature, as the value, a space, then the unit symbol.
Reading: 38 °F
